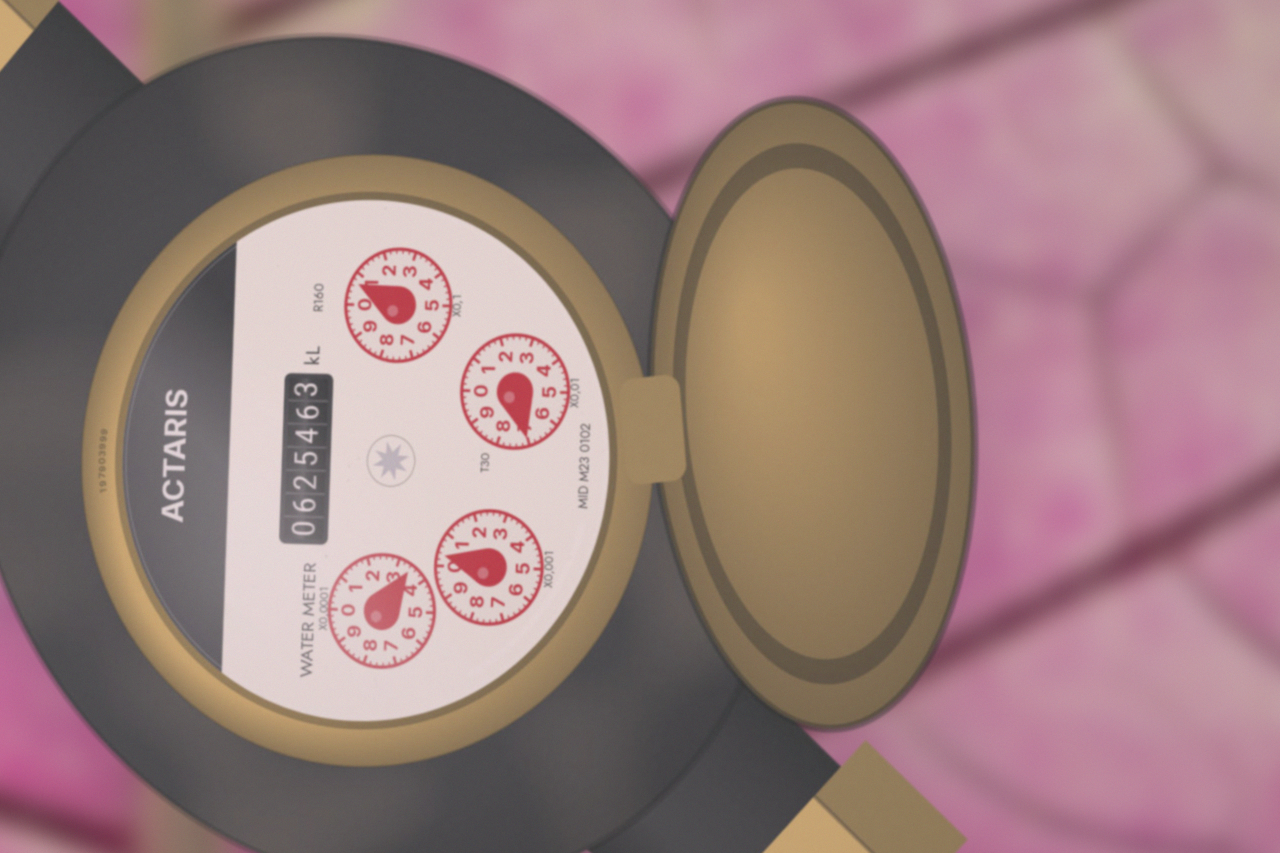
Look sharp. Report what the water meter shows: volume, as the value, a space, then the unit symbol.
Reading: 625463.0703 kL
